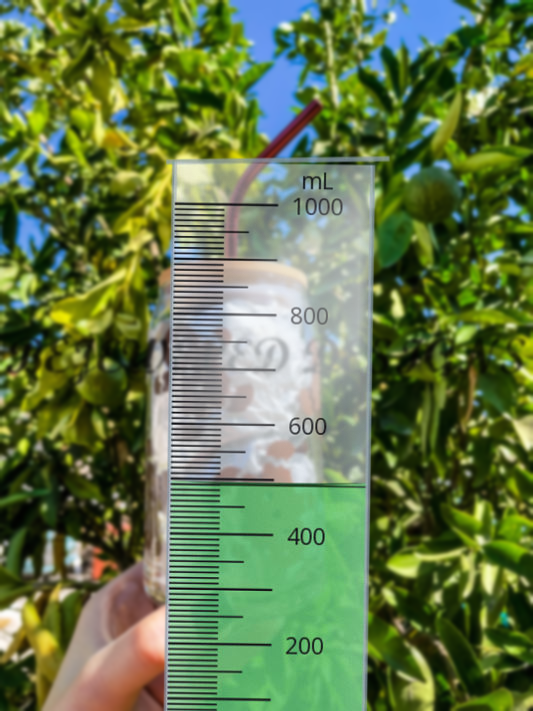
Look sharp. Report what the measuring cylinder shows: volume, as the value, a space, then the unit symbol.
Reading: 490 mL
